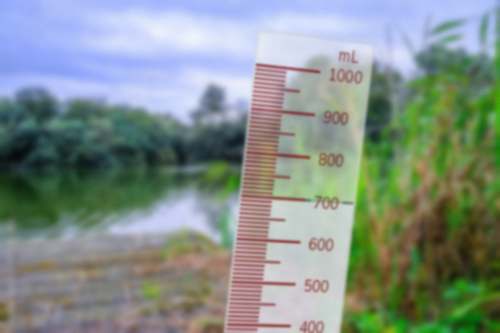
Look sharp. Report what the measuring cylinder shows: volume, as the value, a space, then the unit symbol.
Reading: 700 mL
